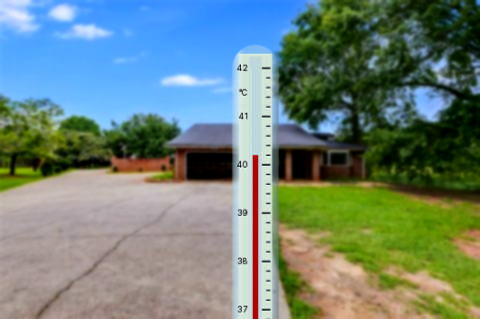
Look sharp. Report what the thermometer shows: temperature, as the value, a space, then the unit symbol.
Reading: 40.2 °C
